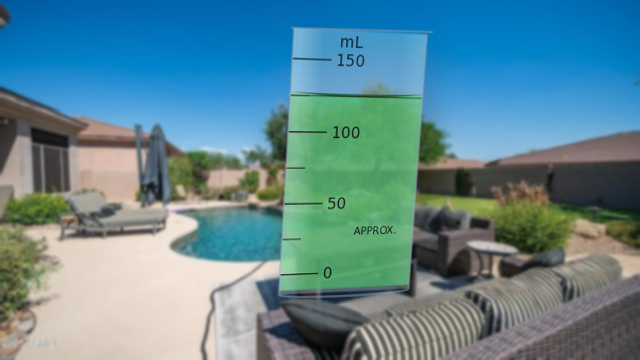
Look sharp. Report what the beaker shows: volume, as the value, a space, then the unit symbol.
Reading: 125 mL
